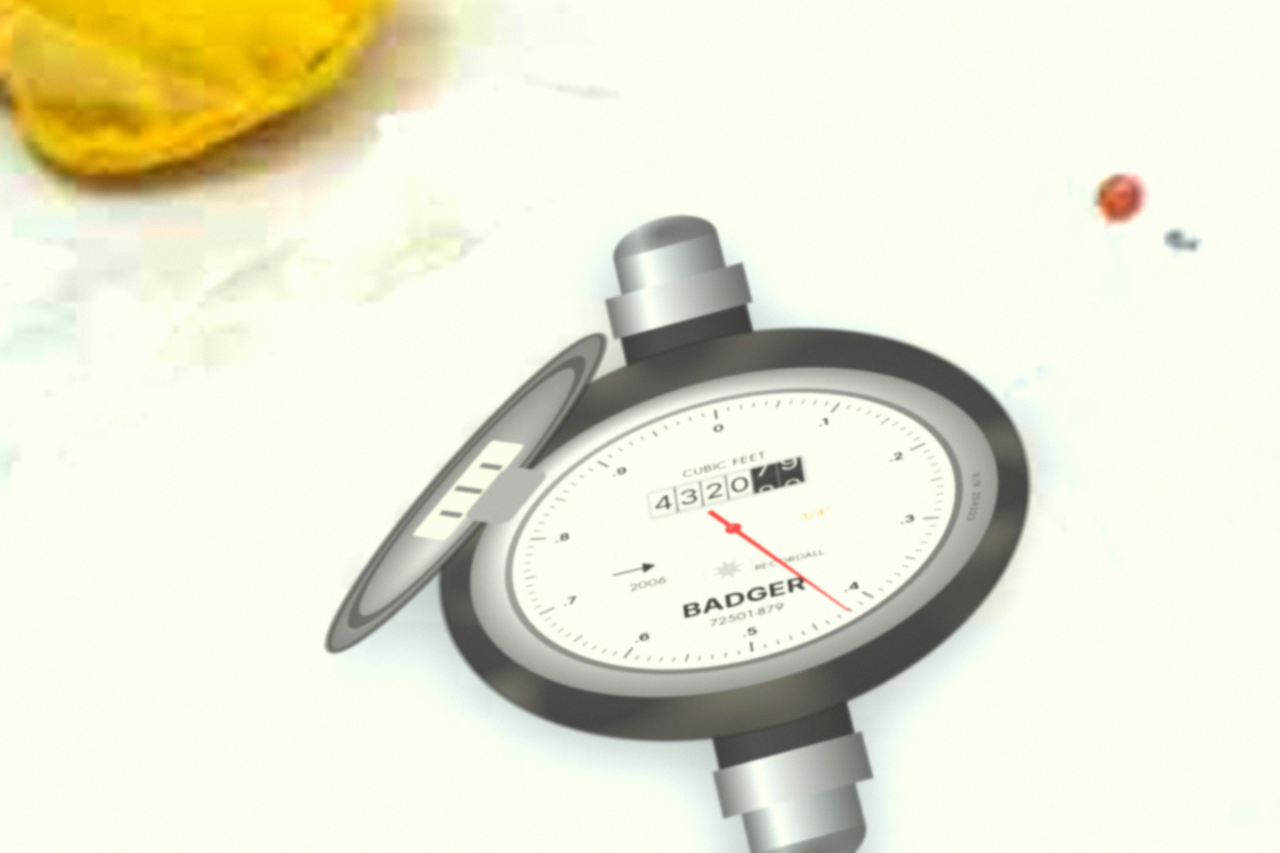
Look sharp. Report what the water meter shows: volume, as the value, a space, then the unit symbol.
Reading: 432079.42 ft³
